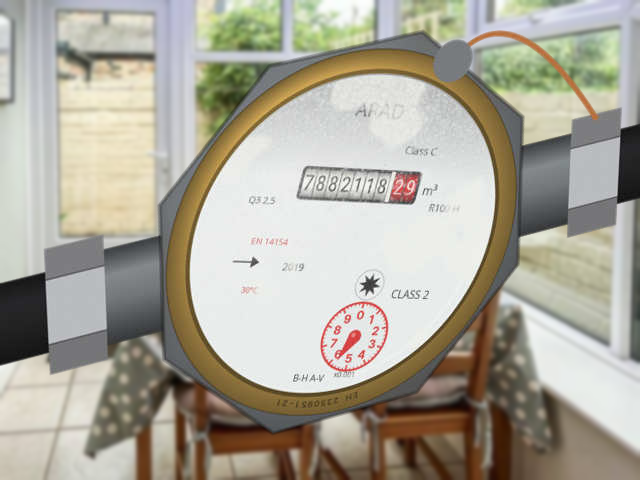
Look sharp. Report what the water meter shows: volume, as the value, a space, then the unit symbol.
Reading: 7882118.295 m³
